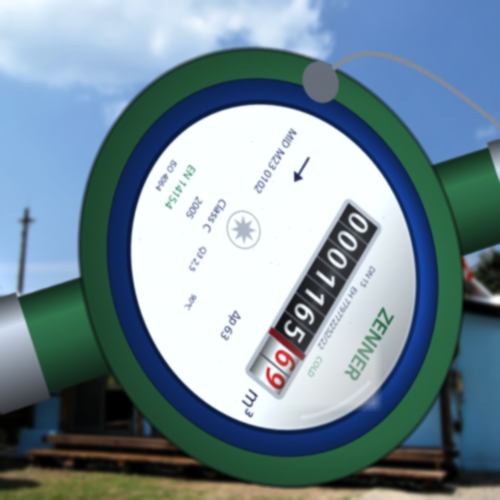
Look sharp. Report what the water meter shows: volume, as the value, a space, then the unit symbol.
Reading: 1165.69 m³
